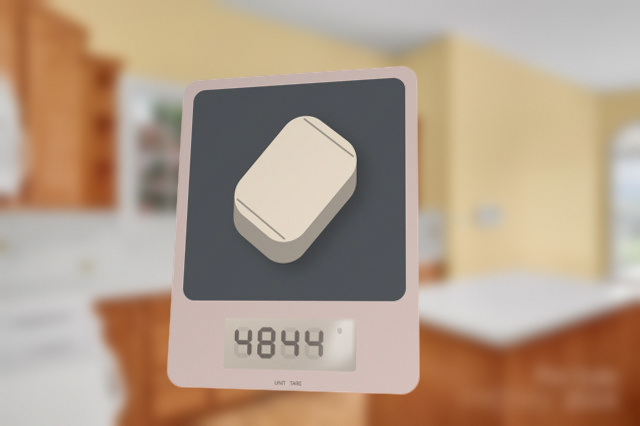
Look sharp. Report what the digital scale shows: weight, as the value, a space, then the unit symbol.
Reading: 4844 g
